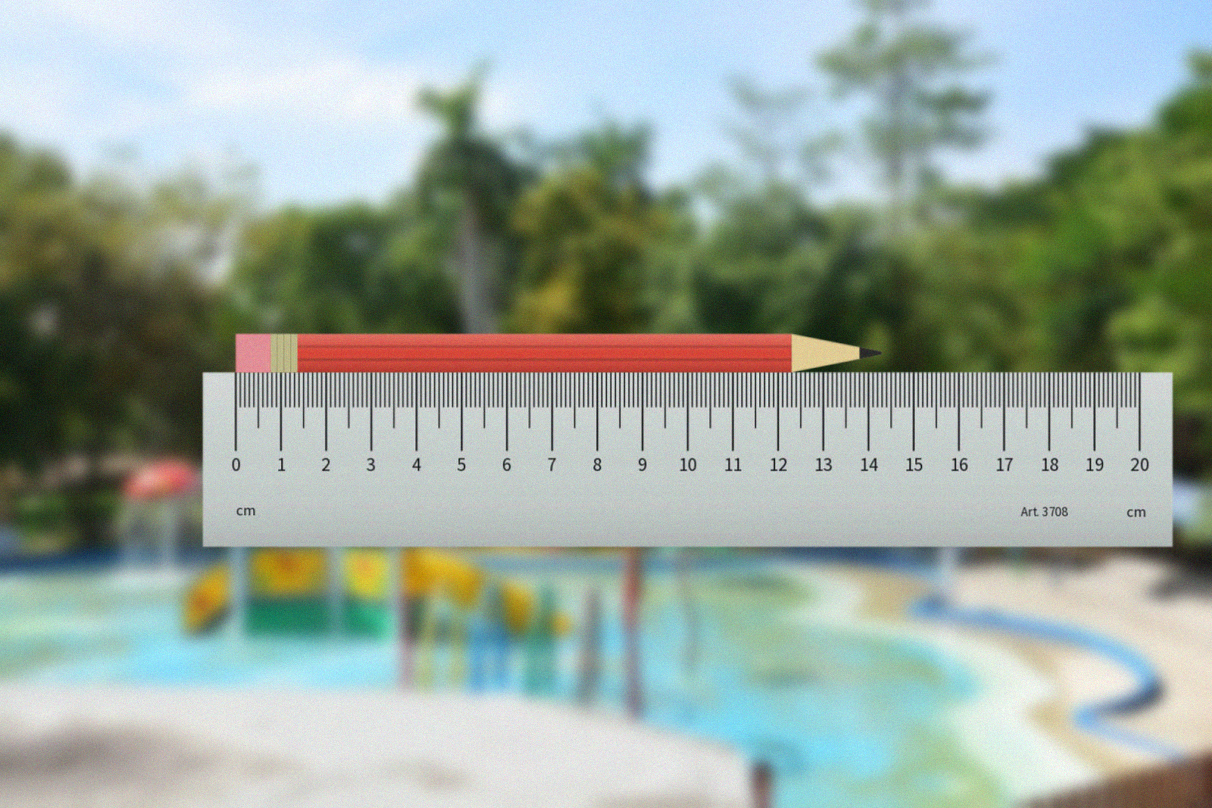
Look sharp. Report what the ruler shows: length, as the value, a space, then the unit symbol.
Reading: 14.3 cm
